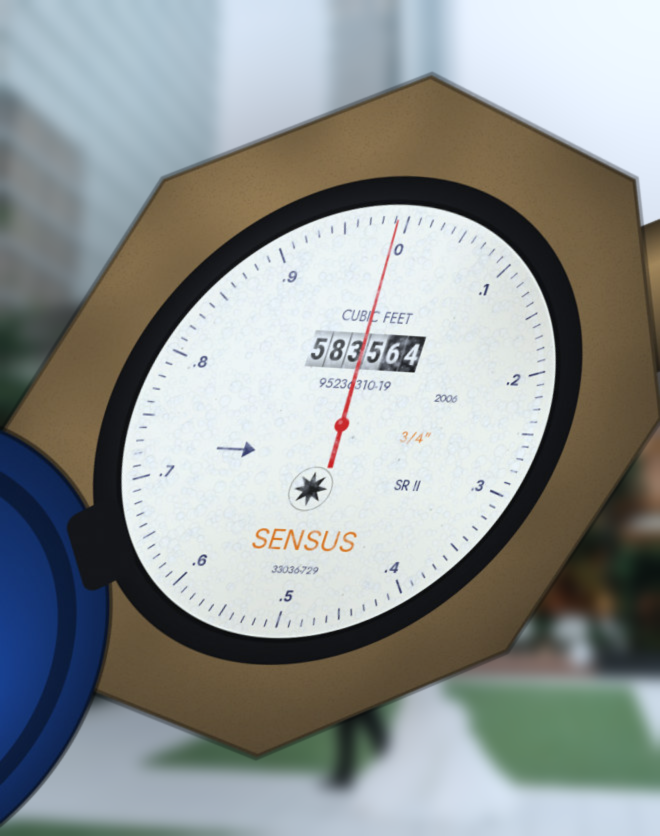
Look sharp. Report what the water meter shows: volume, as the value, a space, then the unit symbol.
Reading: 583563.99 ft³
